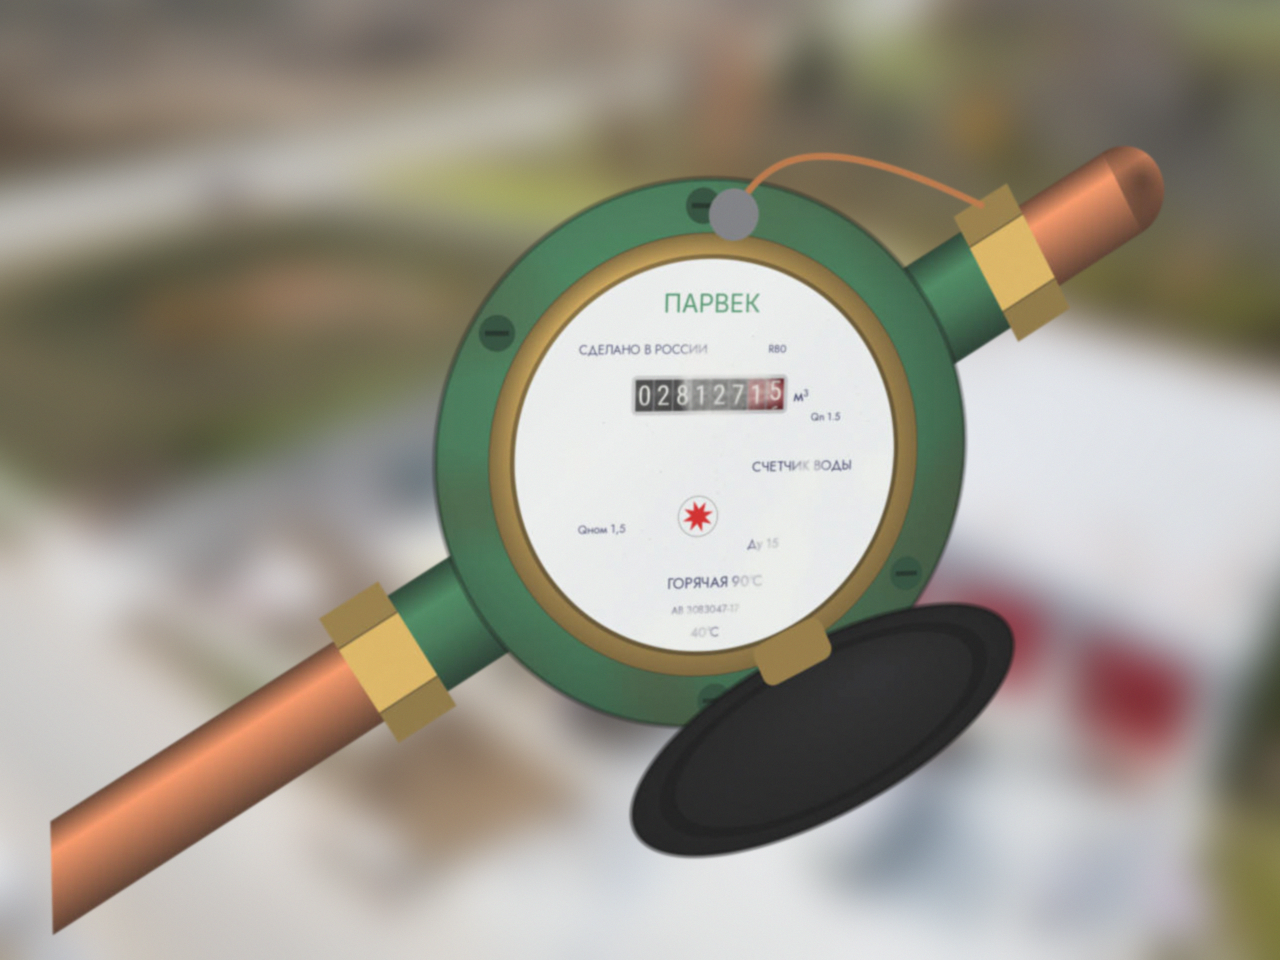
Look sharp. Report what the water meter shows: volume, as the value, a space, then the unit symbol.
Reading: 28127.15 m³
